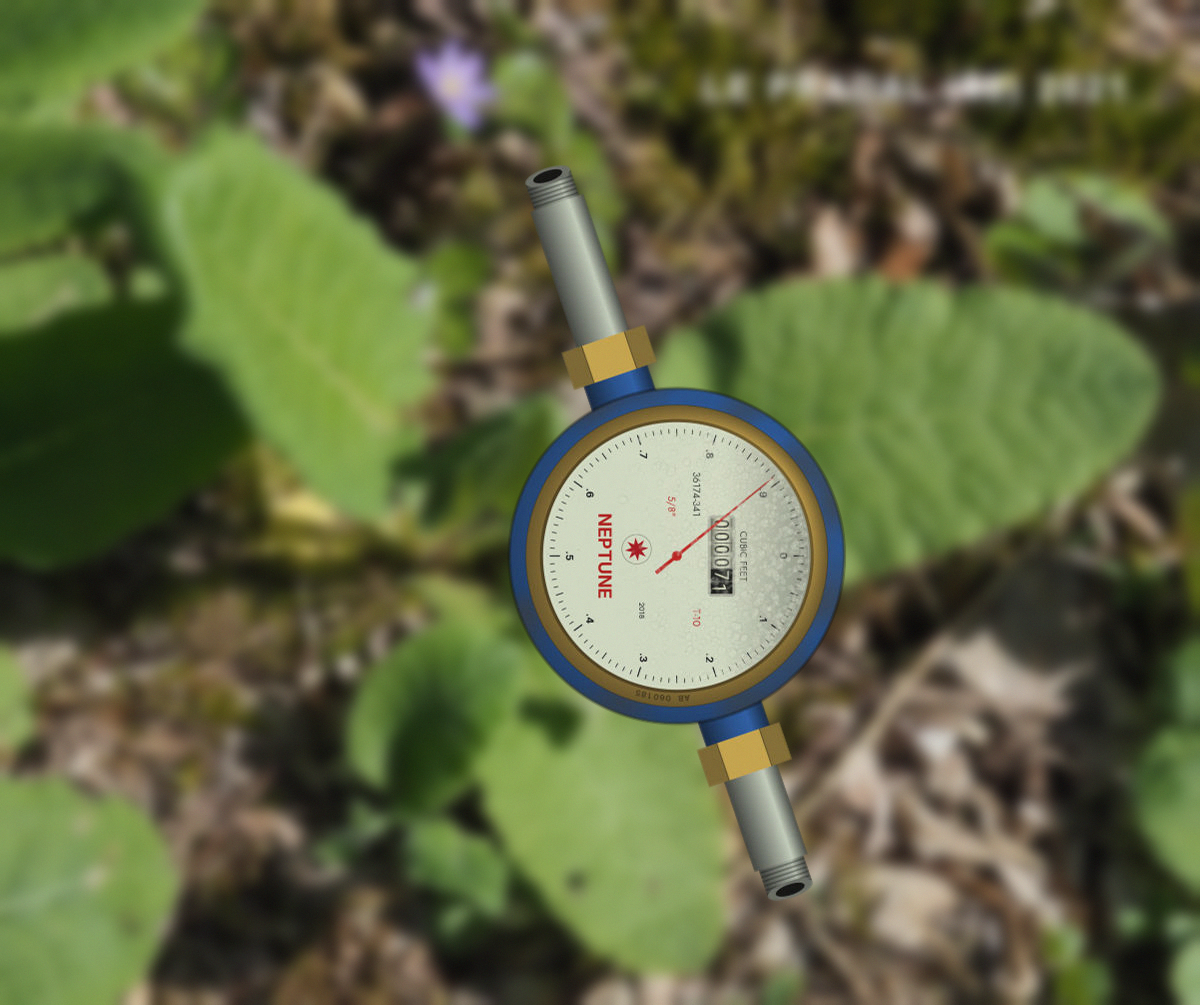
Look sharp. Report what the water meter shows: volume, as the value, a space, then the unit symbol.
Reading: 70.89 ft³
